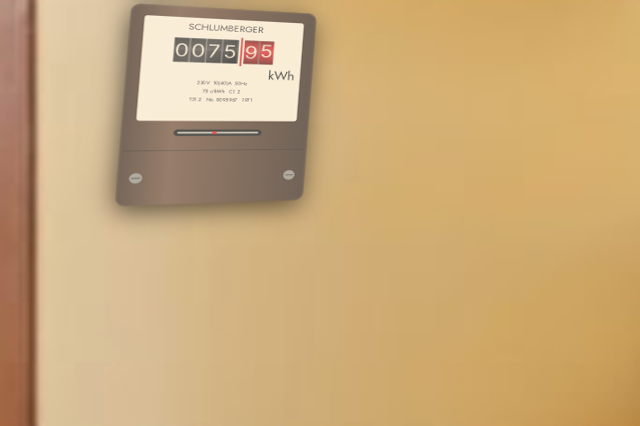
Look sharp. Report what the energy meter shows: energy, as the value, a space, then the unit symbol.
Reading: 75.95 kWh
